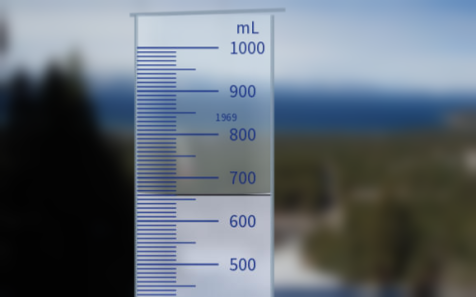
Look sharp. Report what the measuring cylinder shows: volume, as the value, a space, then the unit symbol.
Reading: 660 mL
